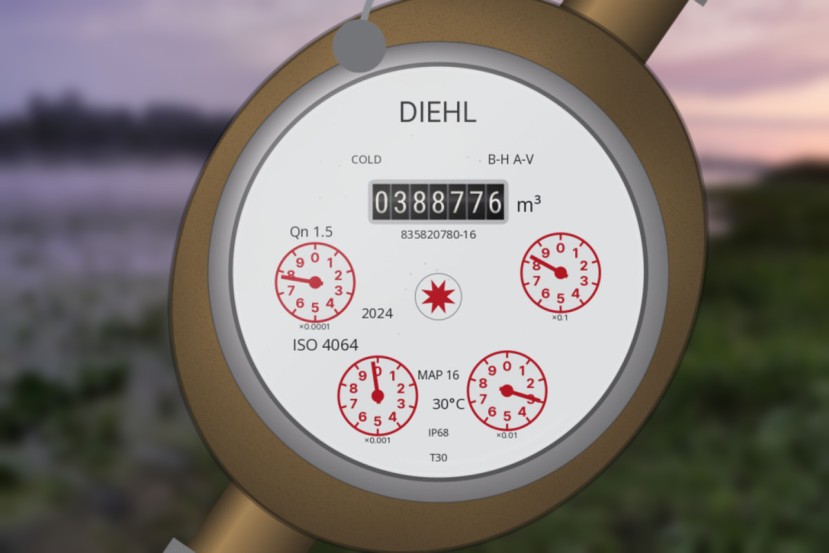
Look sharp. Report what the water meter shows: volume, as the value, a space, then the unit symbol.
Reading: 388776.8297 m³
